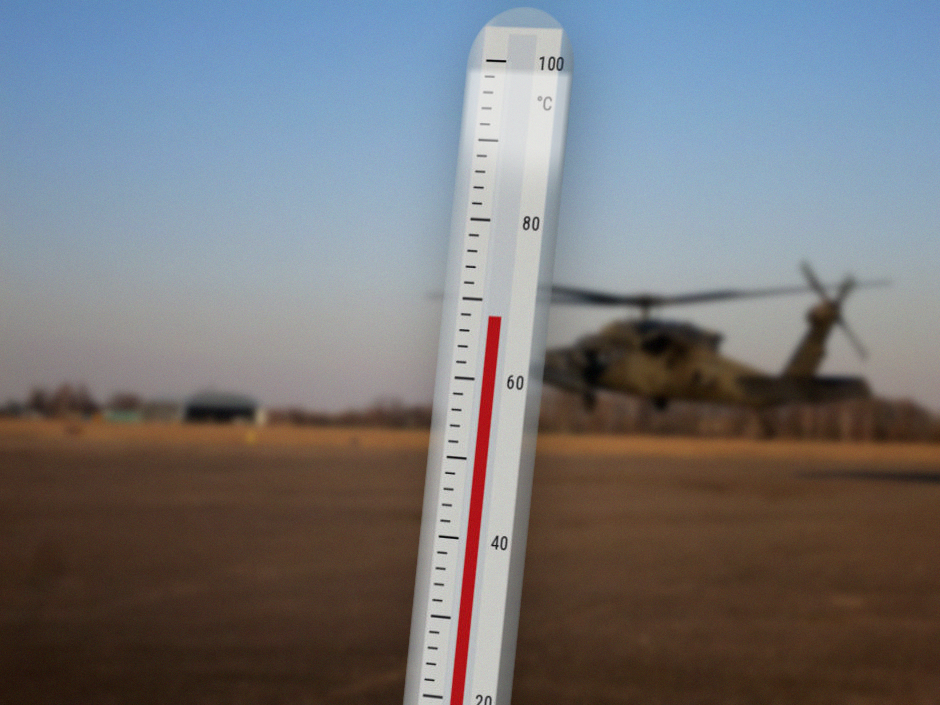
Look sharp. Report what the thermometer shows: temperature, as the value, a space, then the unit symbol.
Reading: 68 °C
